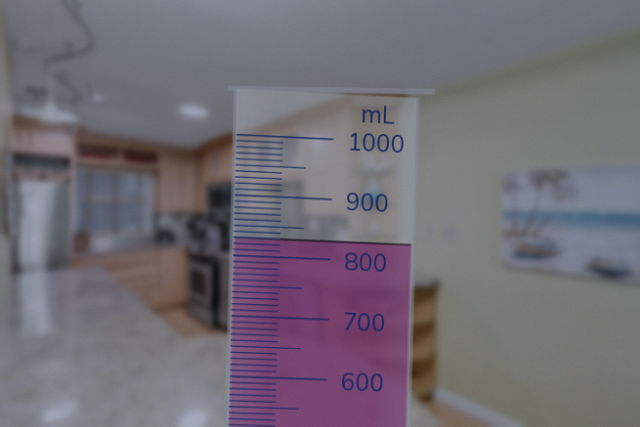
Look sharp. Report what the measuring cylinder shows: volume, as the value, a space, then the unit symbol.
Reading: 830 mL
